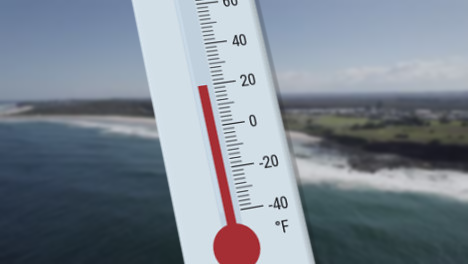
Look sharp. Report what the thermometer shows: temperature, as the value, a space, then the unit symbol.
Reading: 20 °F
